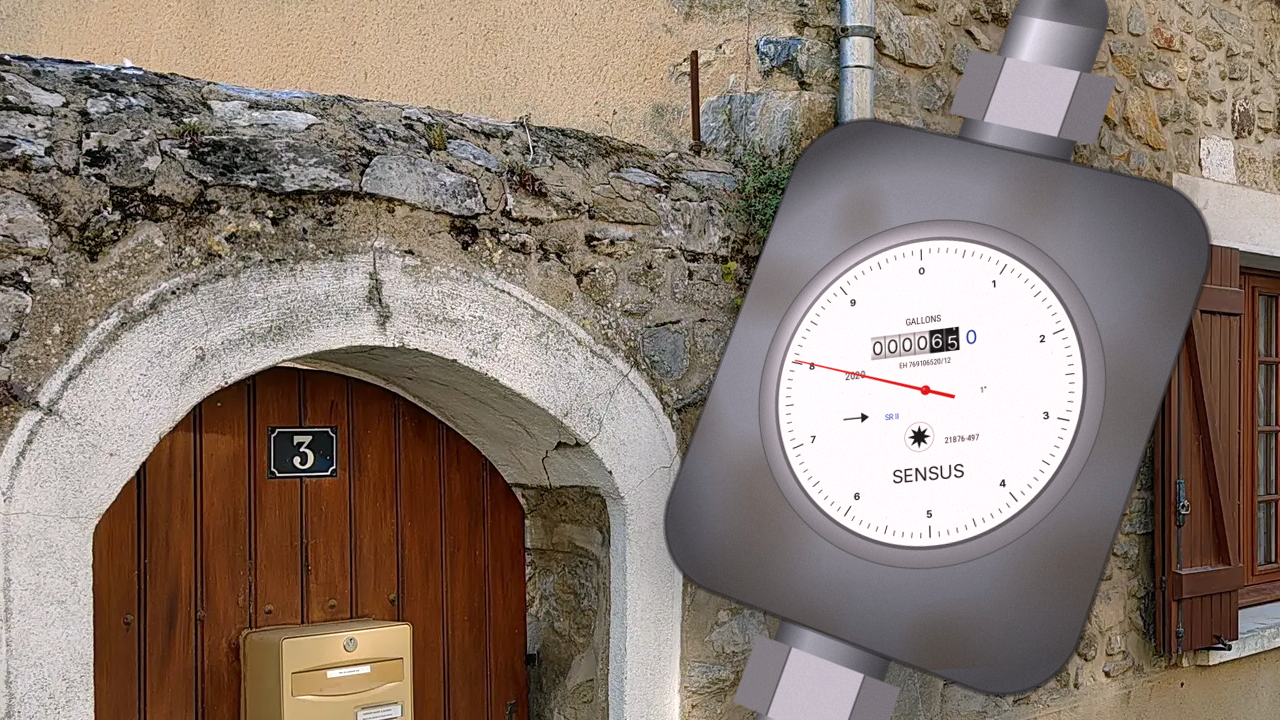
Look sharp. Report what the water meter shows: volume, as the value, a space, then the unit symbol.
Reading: 648.0 gal
